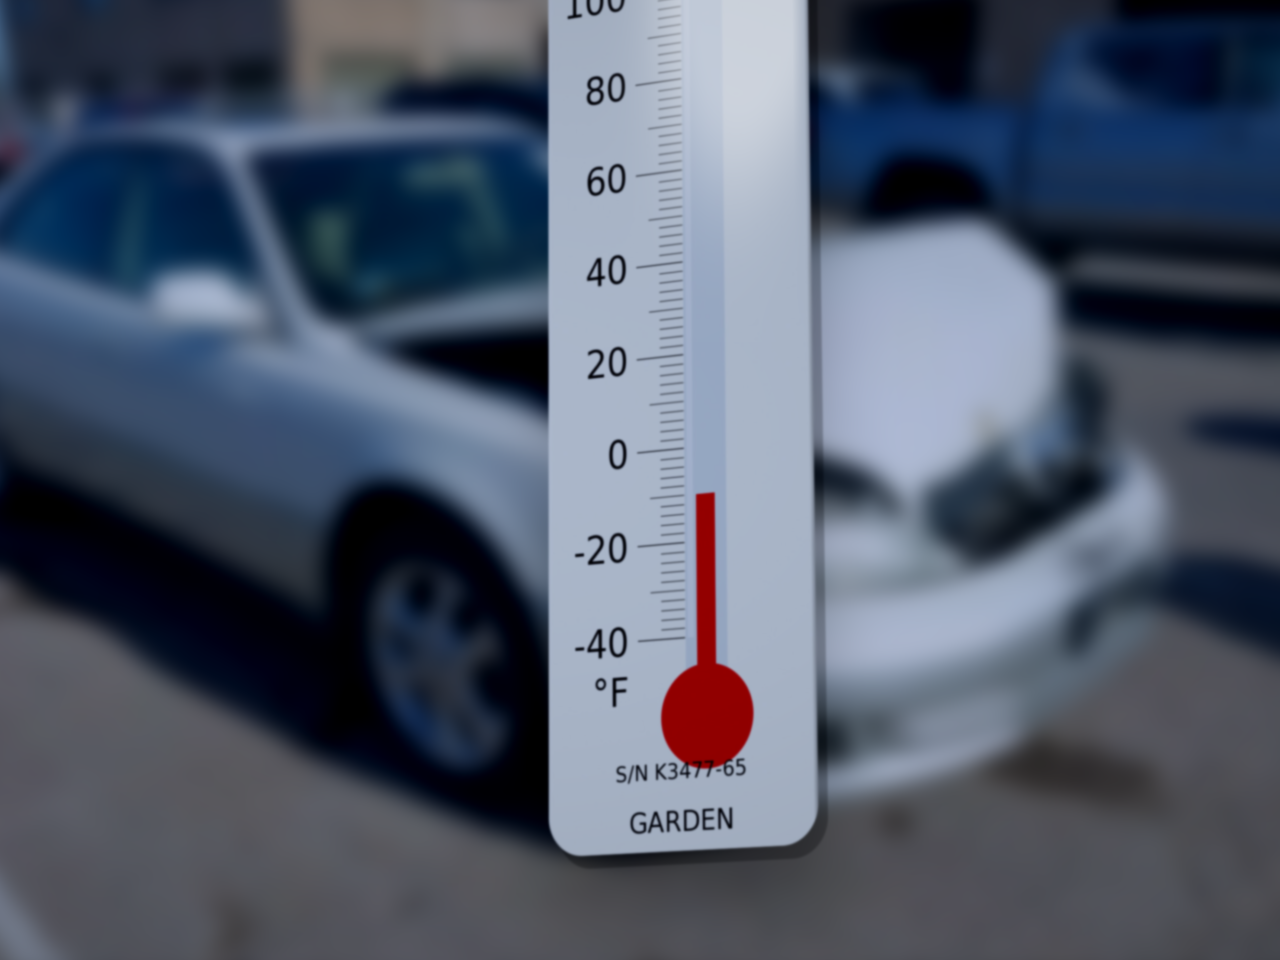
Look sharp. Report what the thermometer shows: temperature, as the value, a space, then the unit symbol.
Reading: -10 °F
